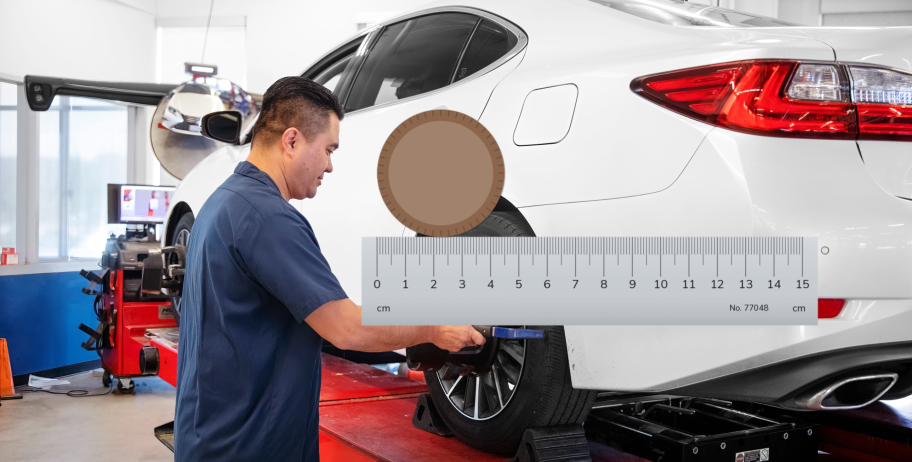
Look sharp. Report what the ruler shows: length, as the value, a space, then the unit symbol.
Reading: 4.5 cm
